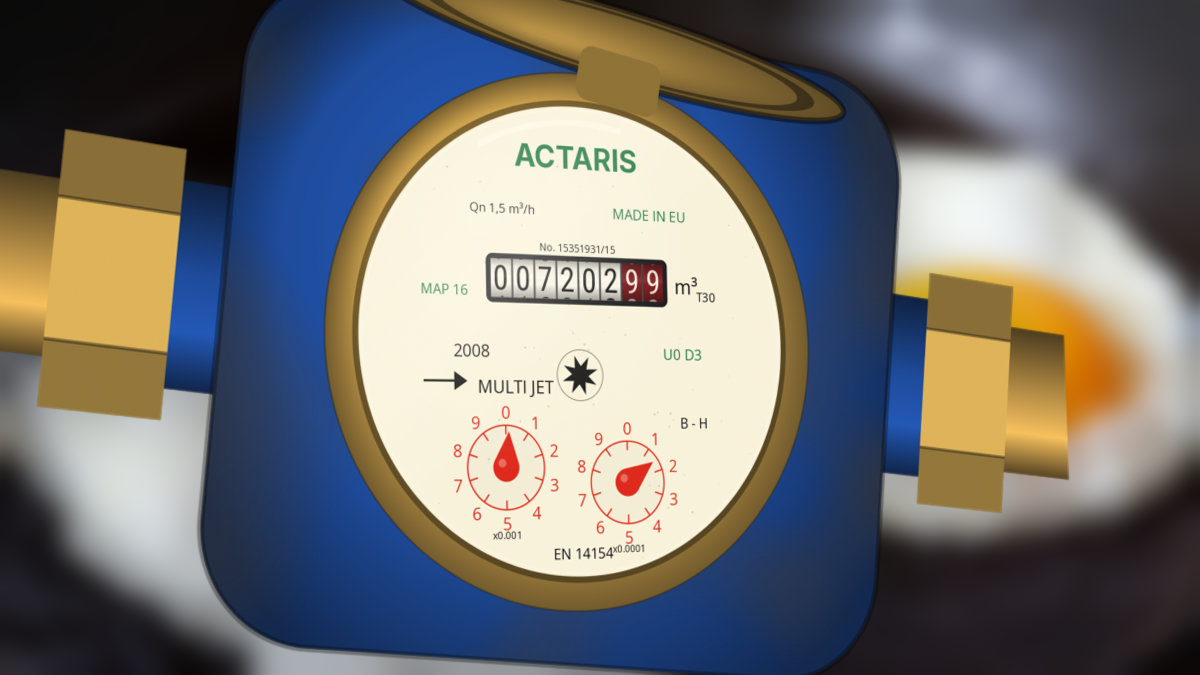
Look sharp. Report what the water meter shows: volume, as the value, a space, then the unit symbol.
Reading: 7202.9901 m³
